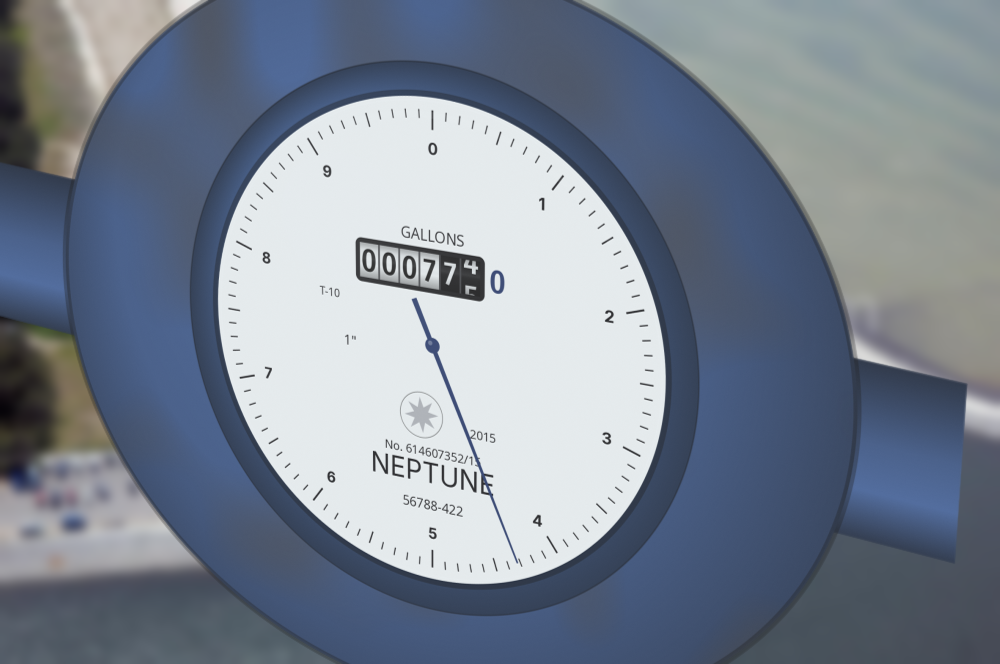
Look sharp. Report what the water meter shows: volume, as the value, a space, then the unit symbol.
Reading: 7744.3 gal
